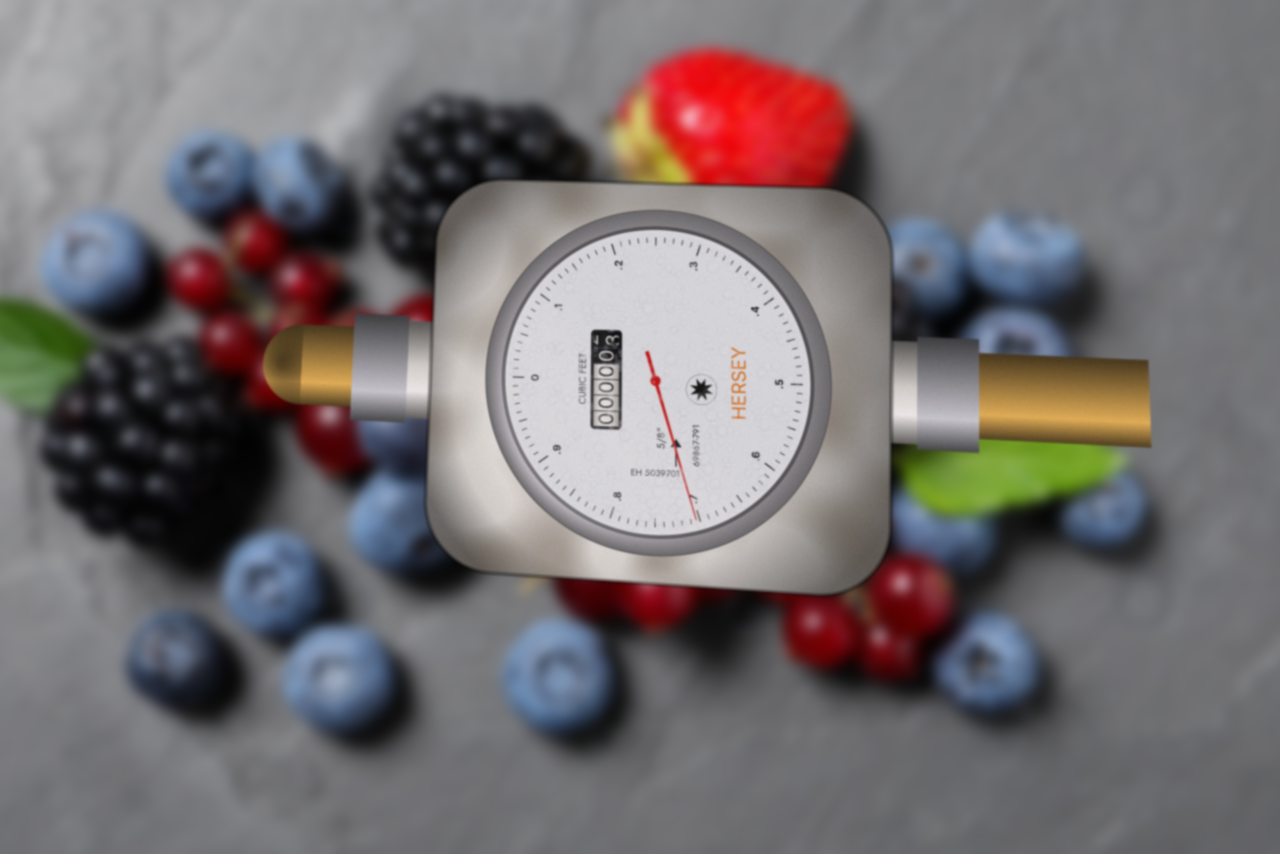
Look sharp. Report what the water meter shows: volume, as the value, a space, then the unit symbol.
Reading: 2.70 ft³
